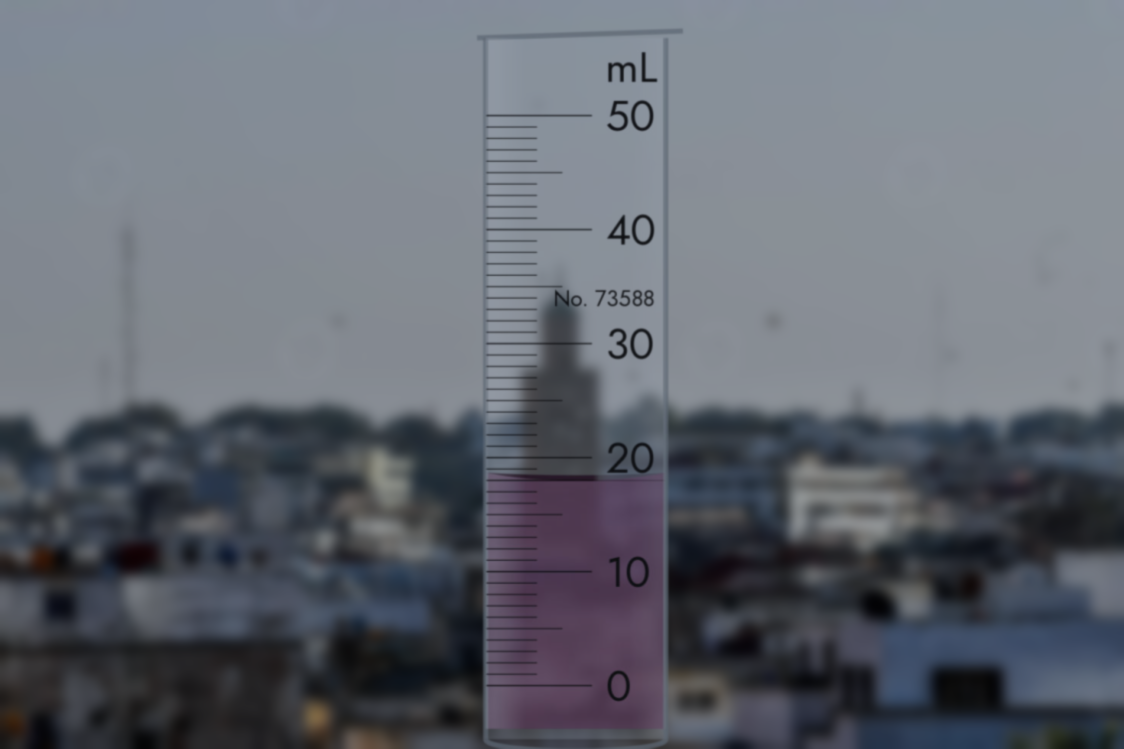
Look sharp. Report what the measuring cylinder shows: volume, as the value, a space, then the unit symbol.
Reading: 18 mL
